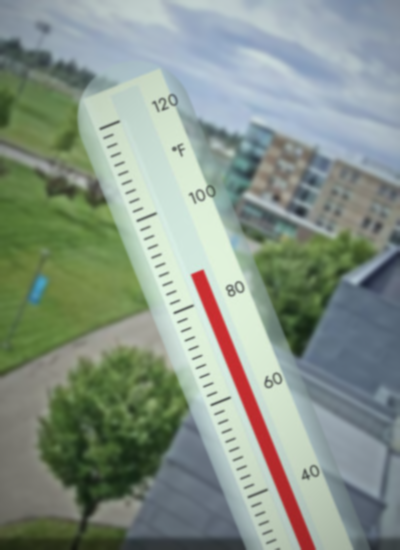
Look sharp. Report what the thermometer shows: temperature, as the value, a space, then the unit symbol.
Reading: 86 °F
